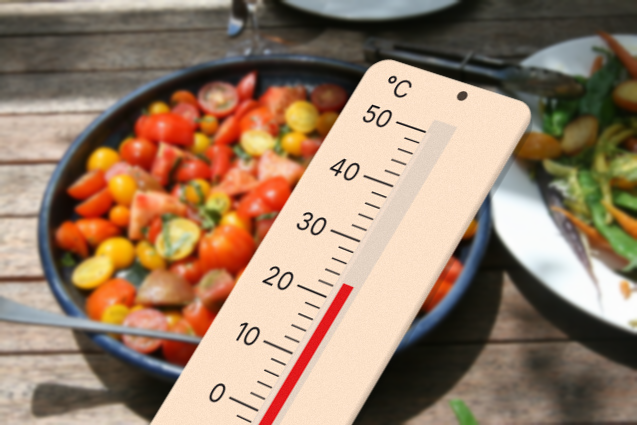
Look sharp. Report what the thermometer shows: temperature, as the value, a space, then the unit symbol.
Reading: 23 °C
